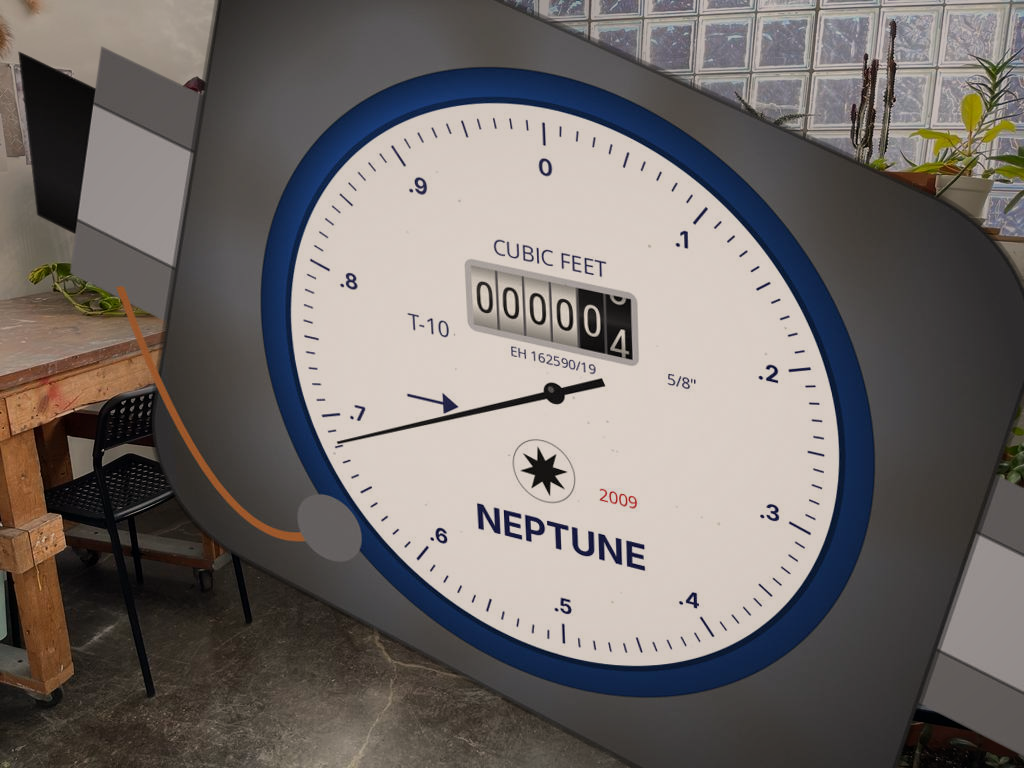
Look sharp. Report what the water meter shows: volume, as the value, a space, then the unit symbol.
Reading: 3.68 ft³
